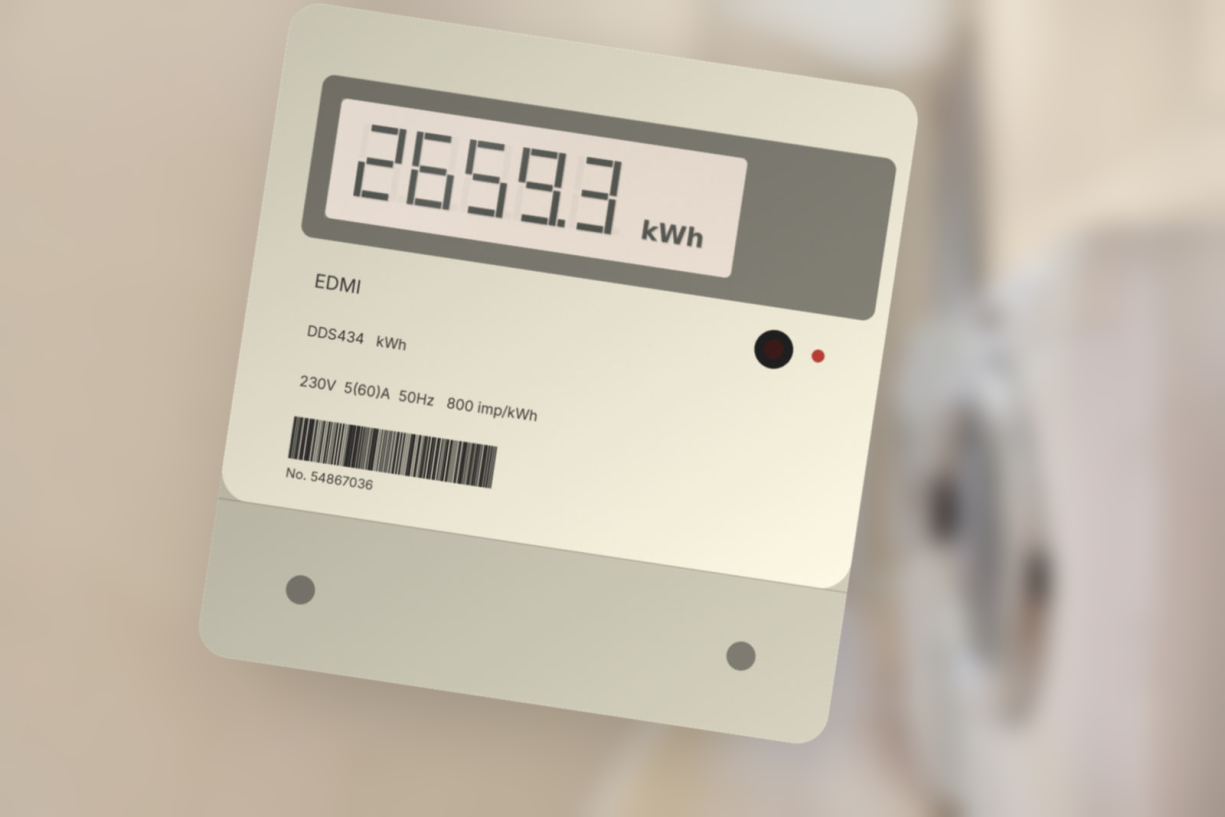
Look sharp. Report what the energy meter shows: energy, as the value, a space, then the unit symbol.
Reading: 2659.3 kWh
